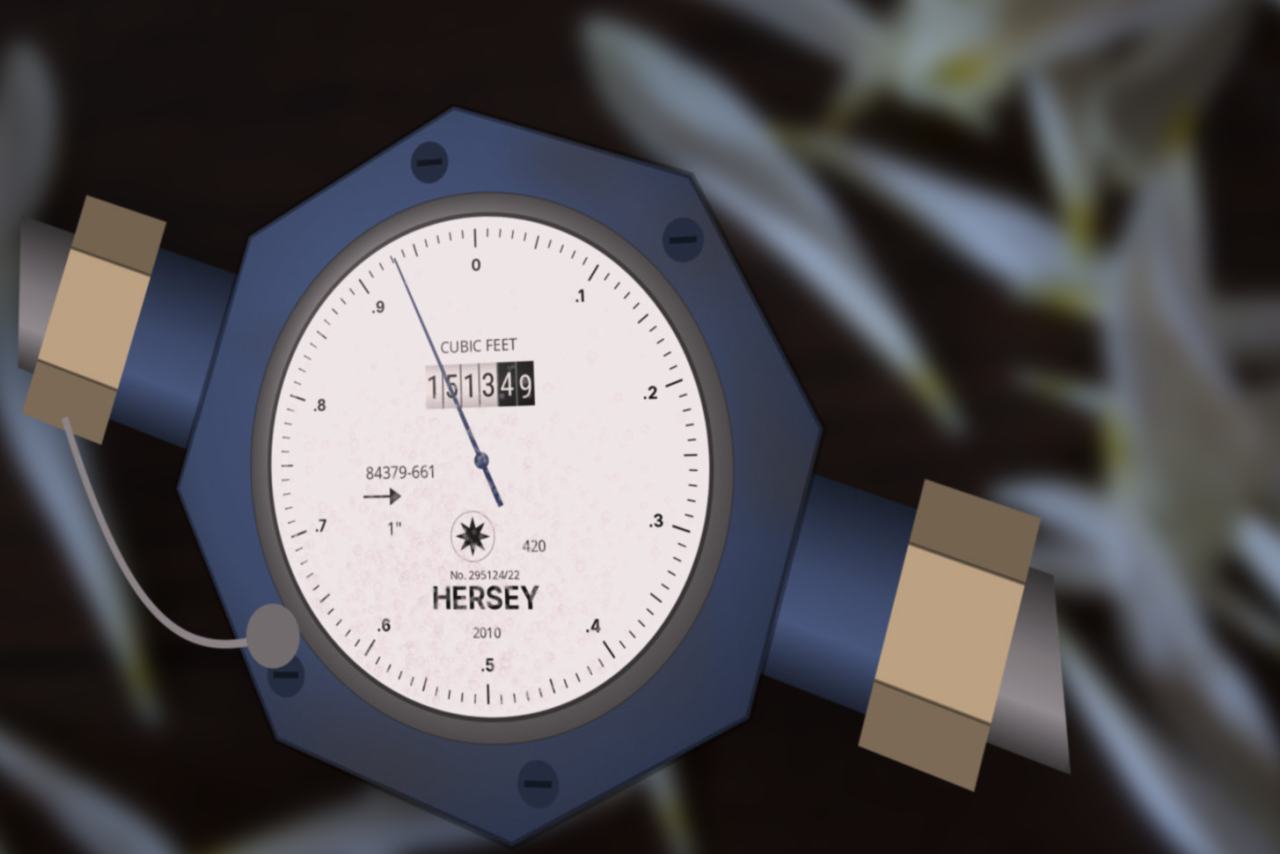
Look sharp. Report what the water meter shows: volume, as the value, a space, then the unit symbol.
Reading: 151348.93 ft³
